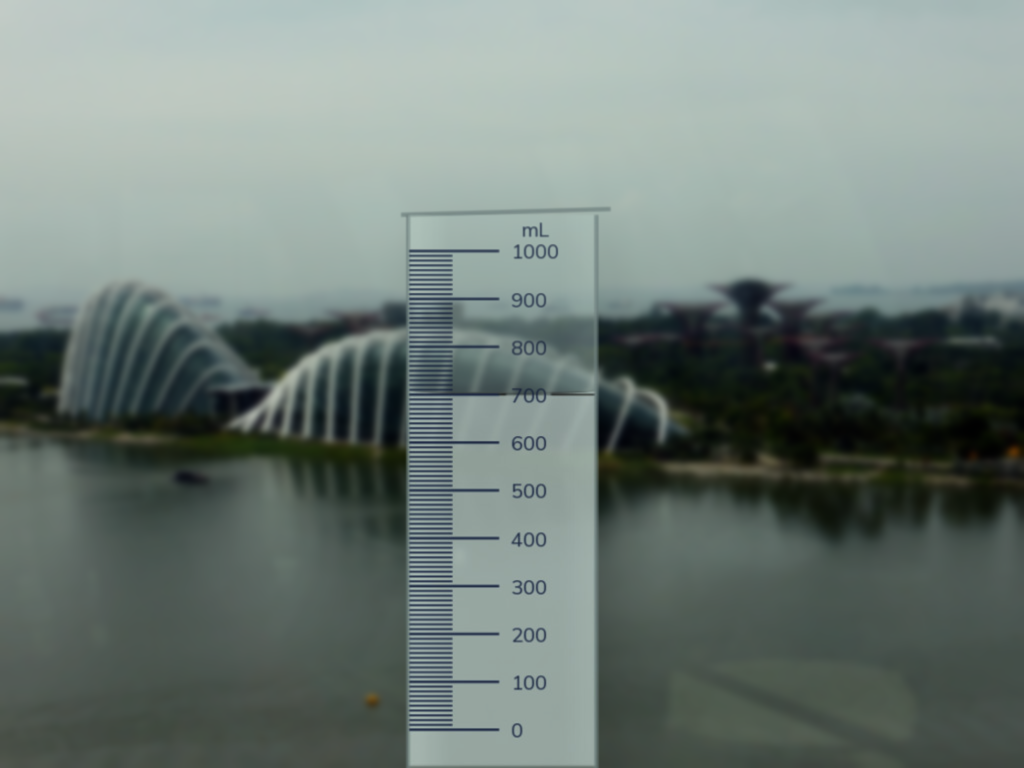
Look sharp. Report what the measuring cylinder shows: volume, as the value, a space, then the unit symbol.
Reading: 700 mL
